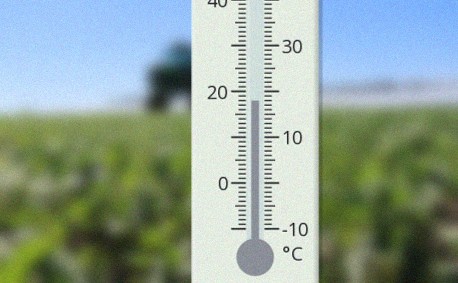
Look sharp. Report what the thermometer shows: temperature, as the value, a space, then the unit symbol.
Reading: 18 °C
